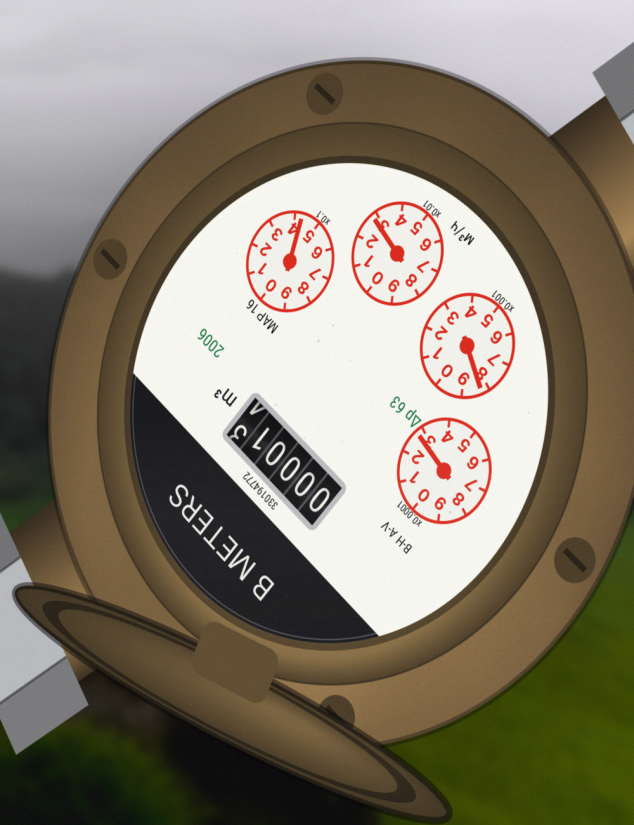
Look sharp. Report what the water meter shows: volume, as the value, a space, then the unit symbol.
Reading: 13.4282 m³
